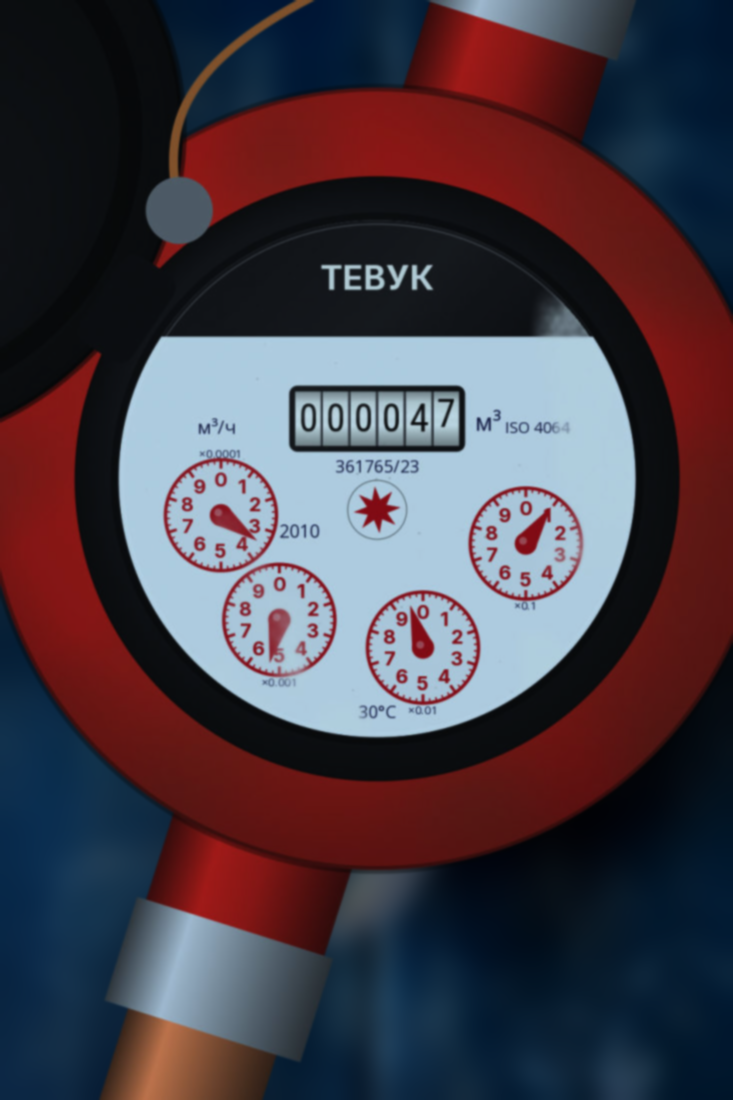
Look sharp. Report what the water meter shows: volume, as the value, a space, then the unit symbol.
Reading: 47.0953 m³
